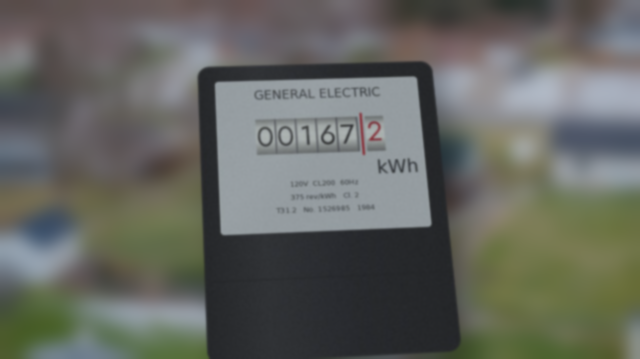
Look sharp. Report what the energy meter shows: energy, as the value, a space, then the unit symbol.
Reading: 167.2 kWh
